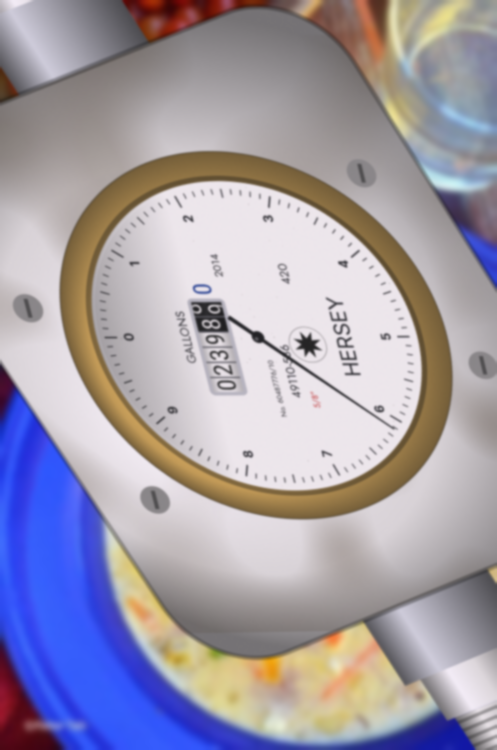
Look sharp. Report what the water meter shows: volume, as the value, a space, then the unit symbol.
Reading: 239886.1 gal
